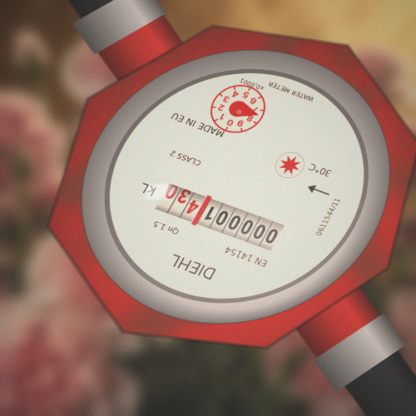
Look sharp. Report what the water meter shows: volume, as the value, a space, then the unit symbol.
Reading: 1.4297 kL
